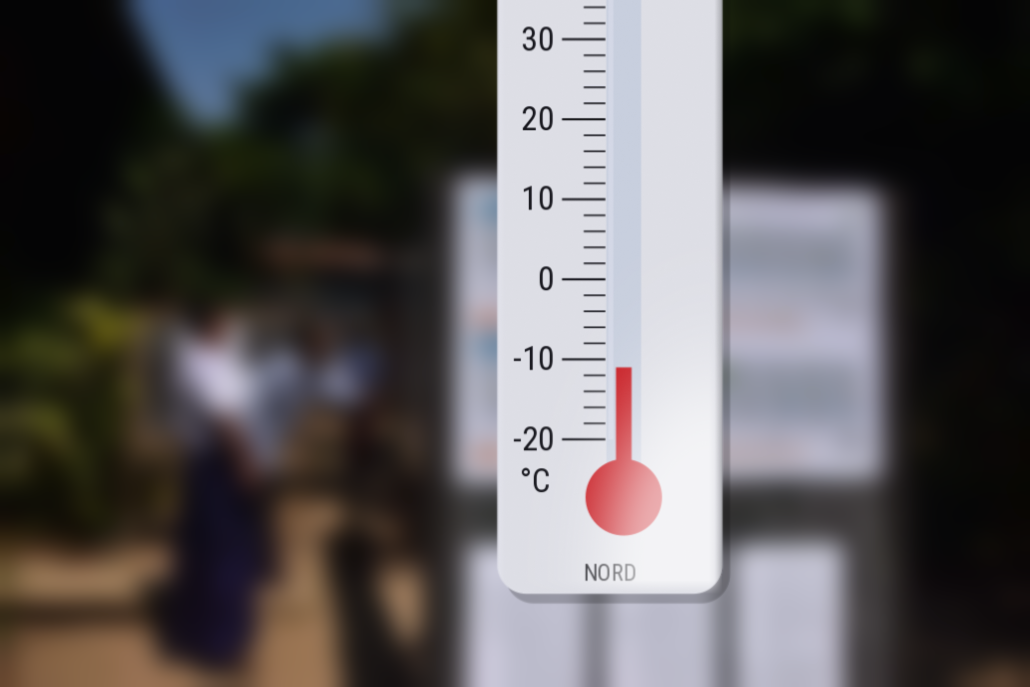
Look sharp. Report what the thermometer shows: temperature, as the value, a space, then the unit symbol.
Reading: -11 °C
